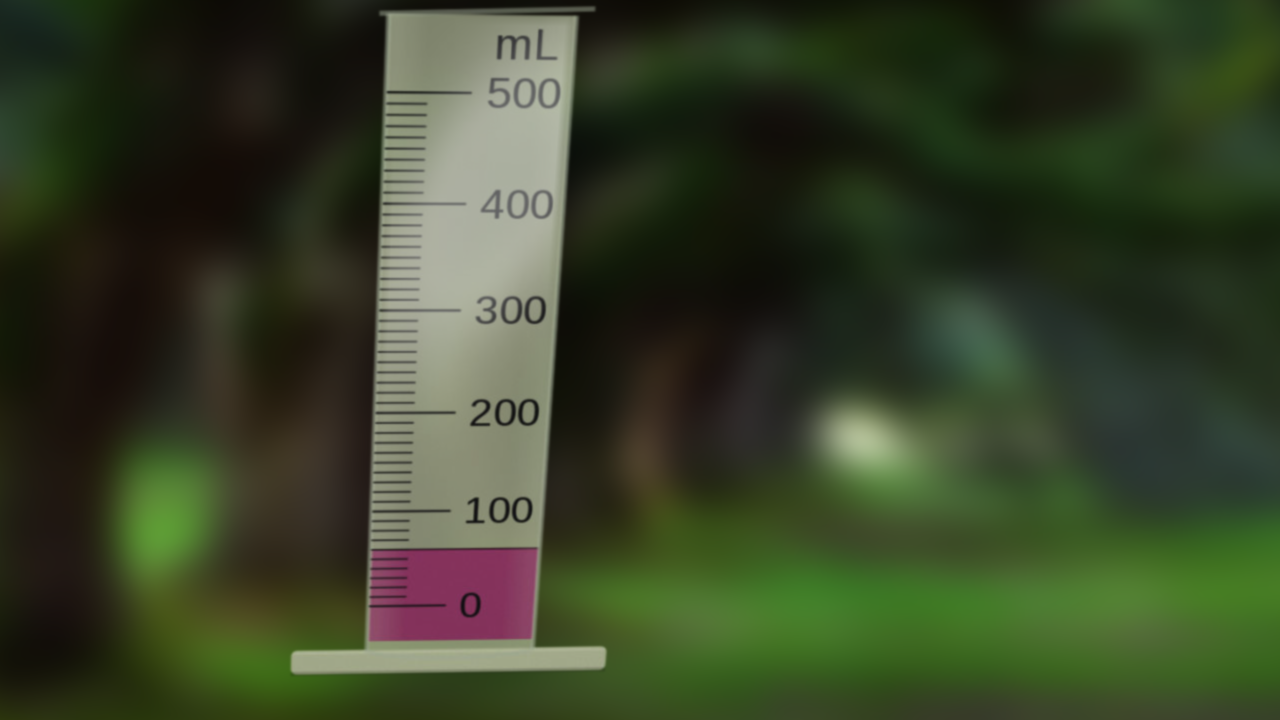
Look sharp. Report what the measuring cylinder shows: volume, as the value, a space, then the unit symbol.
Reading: 60 mL
